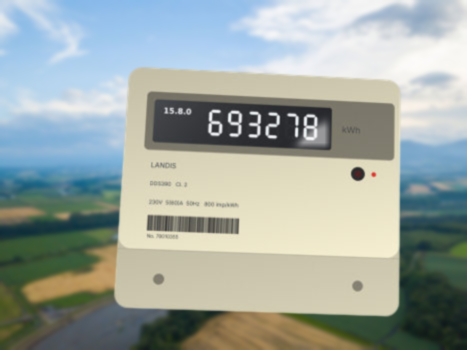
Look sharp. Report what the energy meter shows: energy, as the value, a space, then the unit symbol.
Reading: 693278 kWh
